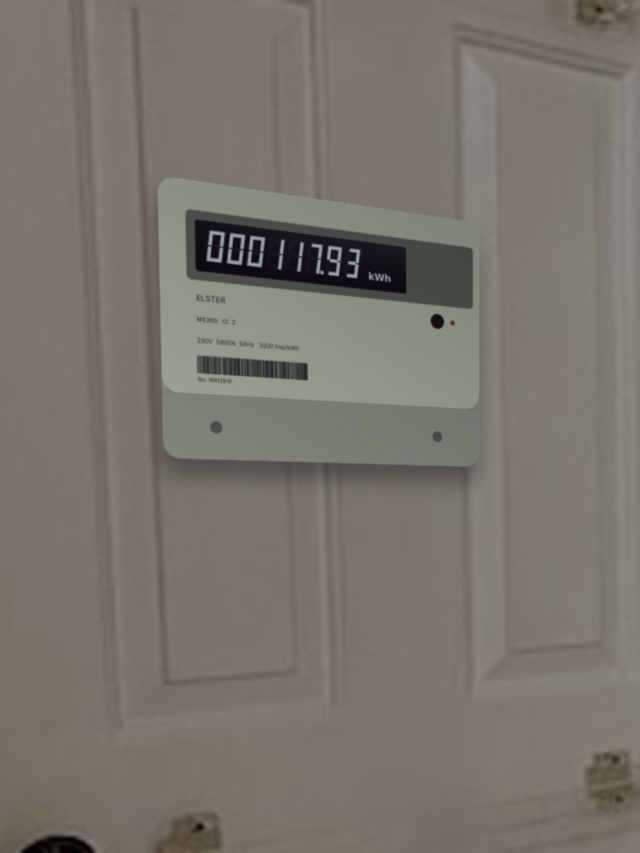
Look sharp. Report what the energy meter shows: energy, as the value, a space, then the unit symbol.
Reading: 117.93 kWh
